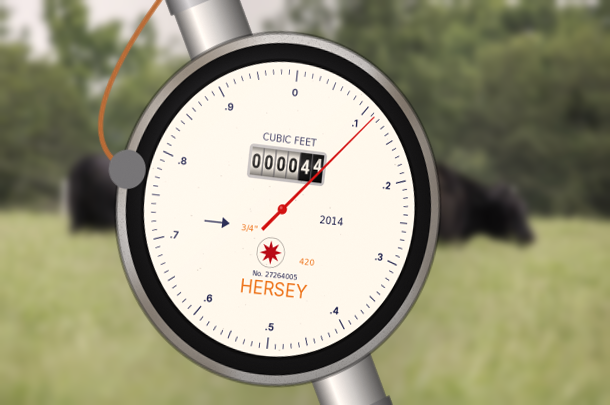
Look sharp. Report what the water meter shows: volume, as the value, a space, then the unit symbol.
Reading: 44.11 ft³
